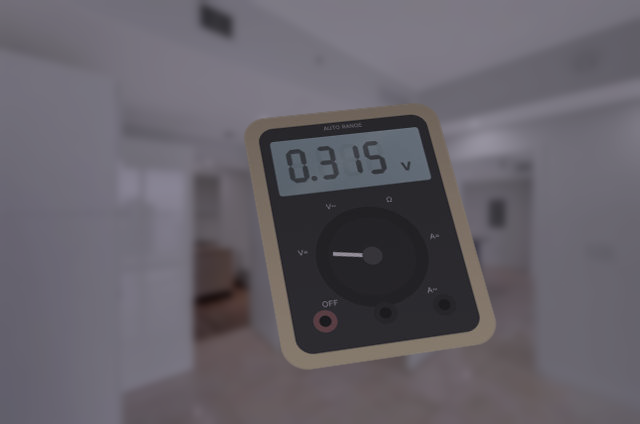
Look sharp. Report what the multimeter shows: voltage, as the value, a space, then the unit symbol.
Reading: 0.315 V
